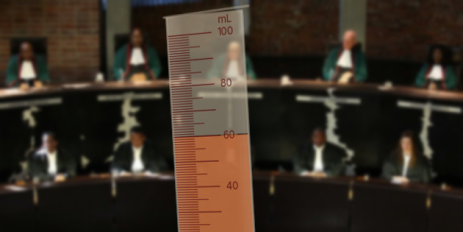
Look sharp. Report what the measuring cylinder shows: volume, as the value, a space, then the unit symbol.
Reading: 60 mL
